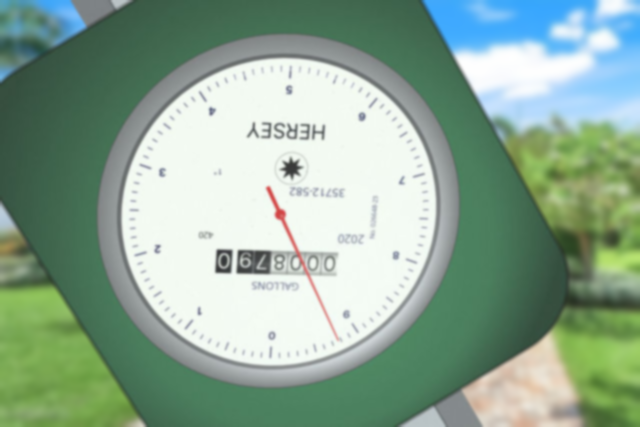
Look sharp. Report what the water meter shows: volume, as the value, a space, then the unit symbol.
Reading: 8789.2 gal
